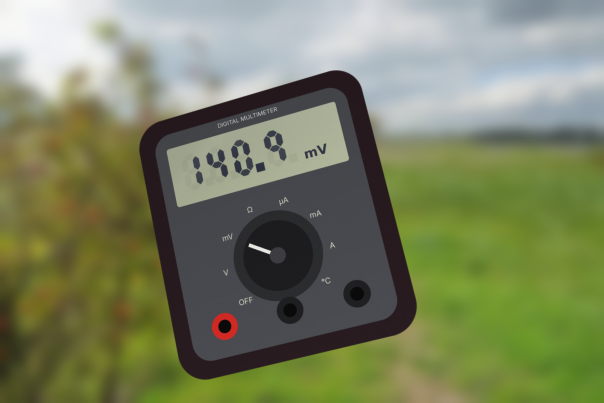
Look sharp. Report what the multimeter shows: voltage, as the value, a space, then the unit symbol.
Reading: 140.9 mV
